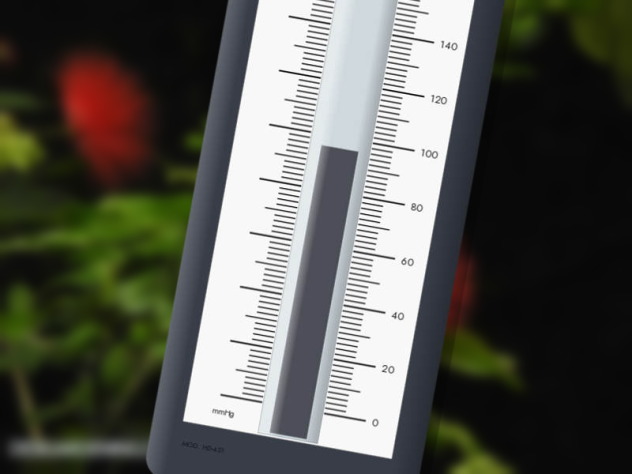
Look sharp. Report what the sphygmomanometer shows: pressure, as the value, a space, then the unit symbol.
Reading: 96 mmHg
